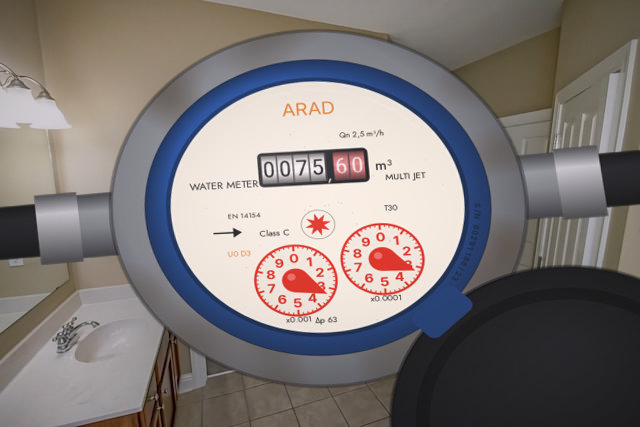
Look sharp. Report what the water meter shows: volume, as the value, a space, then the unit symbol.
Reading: 75.6033 m³
